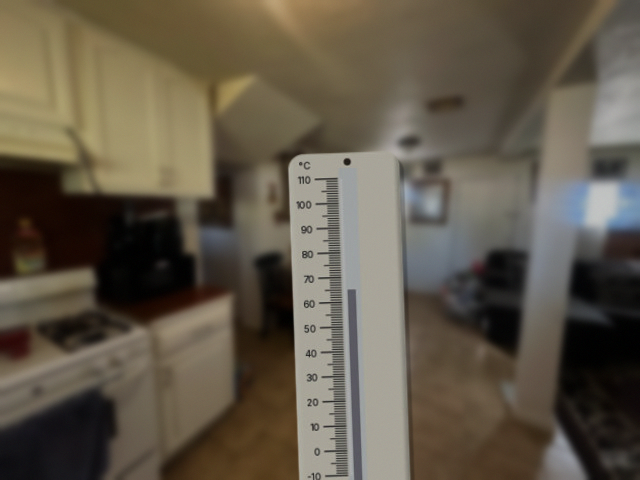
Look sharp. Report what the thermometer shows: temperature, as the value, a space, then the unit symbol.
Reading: 65 °C
